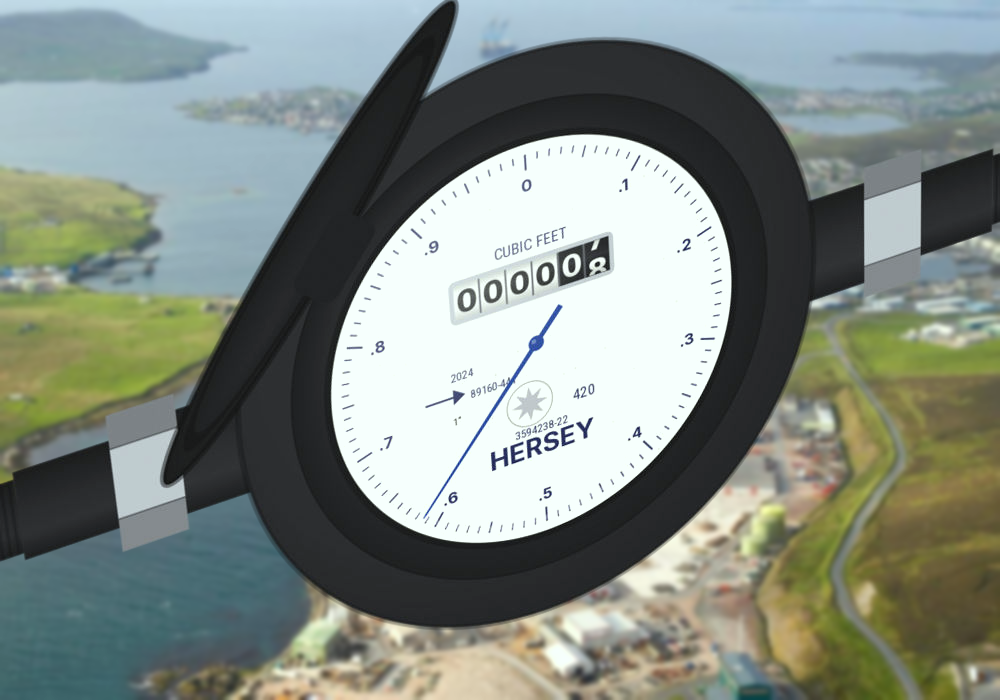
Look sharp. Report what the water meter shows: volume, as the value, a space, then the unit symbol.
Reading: 7.61 ft³
